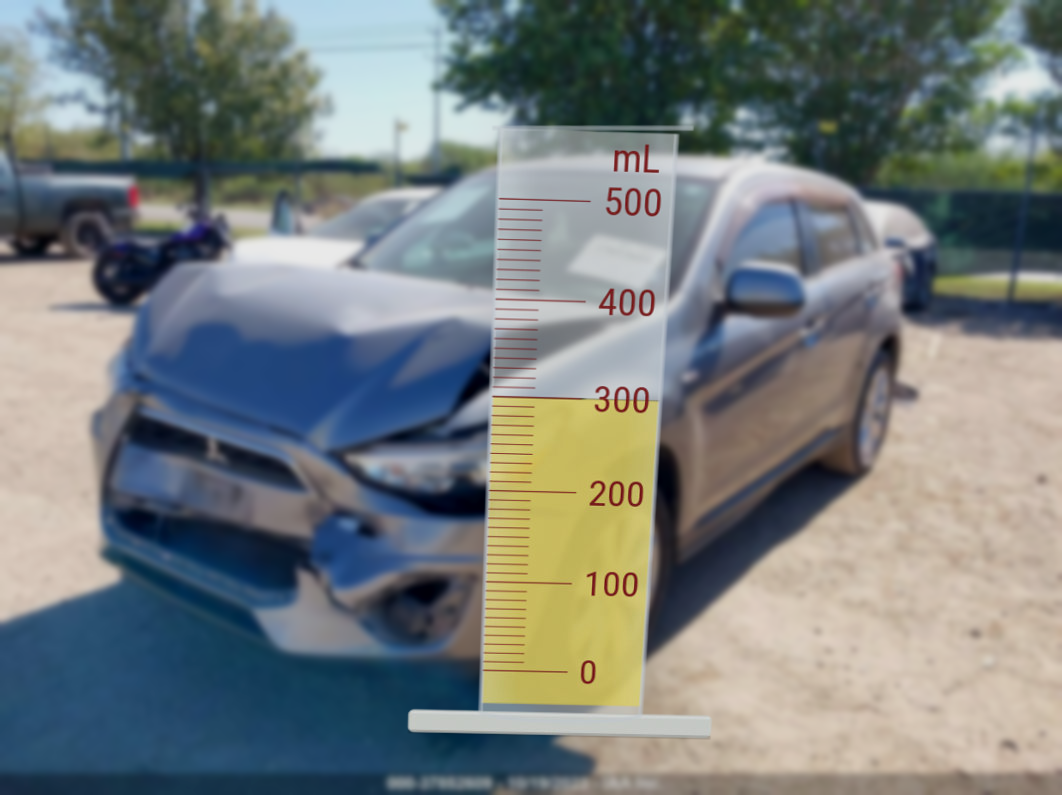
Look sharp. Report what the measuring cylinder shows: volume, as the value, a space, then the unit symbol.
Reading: 300 mL
